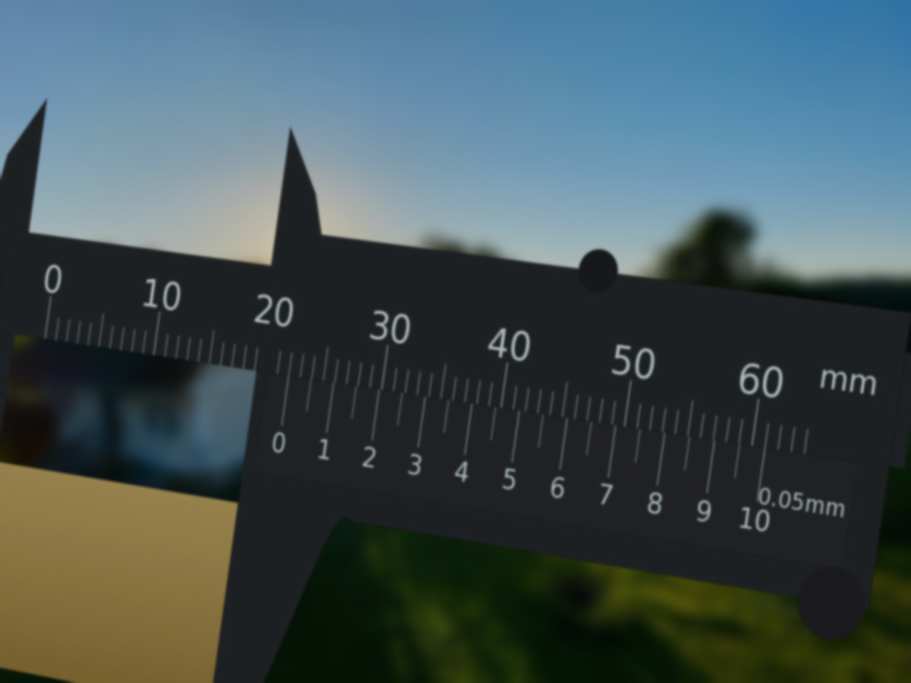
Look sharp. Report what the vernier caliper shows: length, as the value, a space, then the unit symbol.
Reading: 22.0 mm
